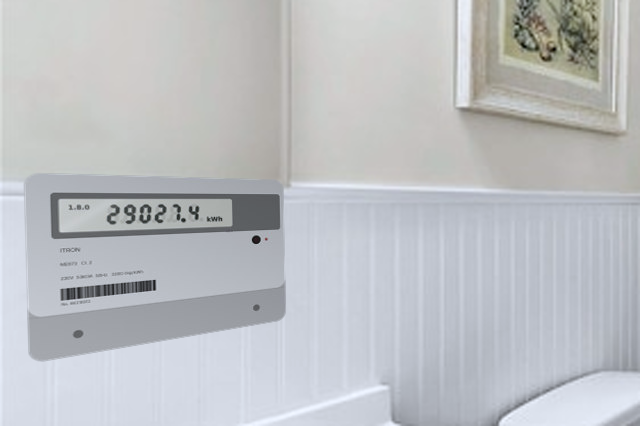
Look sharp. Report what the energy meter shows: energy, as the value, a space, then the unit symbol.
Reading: 29027.4 kWh
